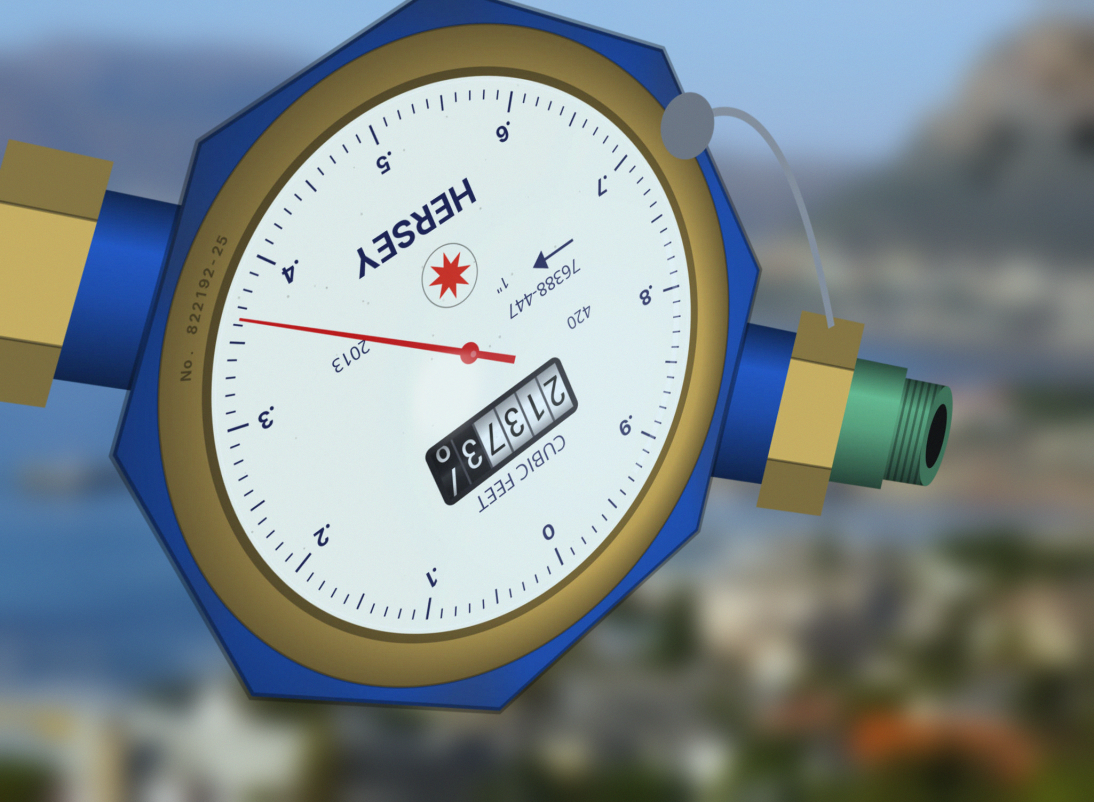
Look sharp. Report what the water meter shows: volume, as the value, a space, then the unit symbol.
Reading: 213737.36 ft³
